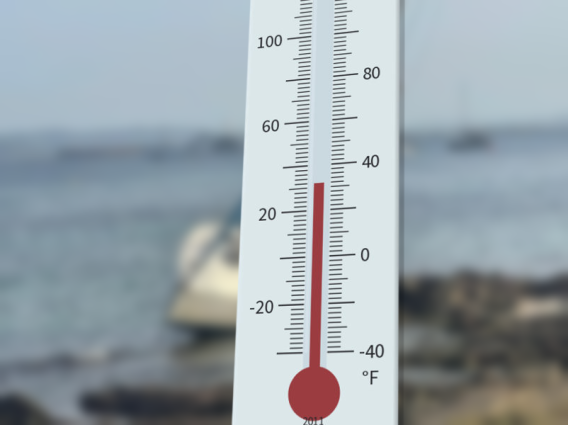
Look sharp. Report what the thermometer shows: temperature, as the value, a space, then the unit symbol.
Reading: 32 °F
